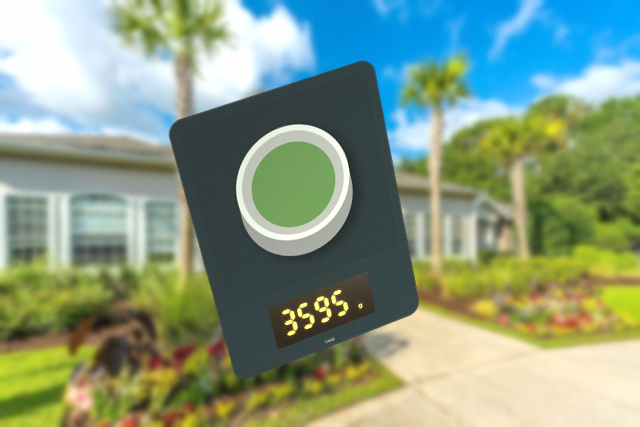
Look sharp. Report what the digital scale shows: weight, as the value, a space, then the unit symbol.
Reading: 3595 g
